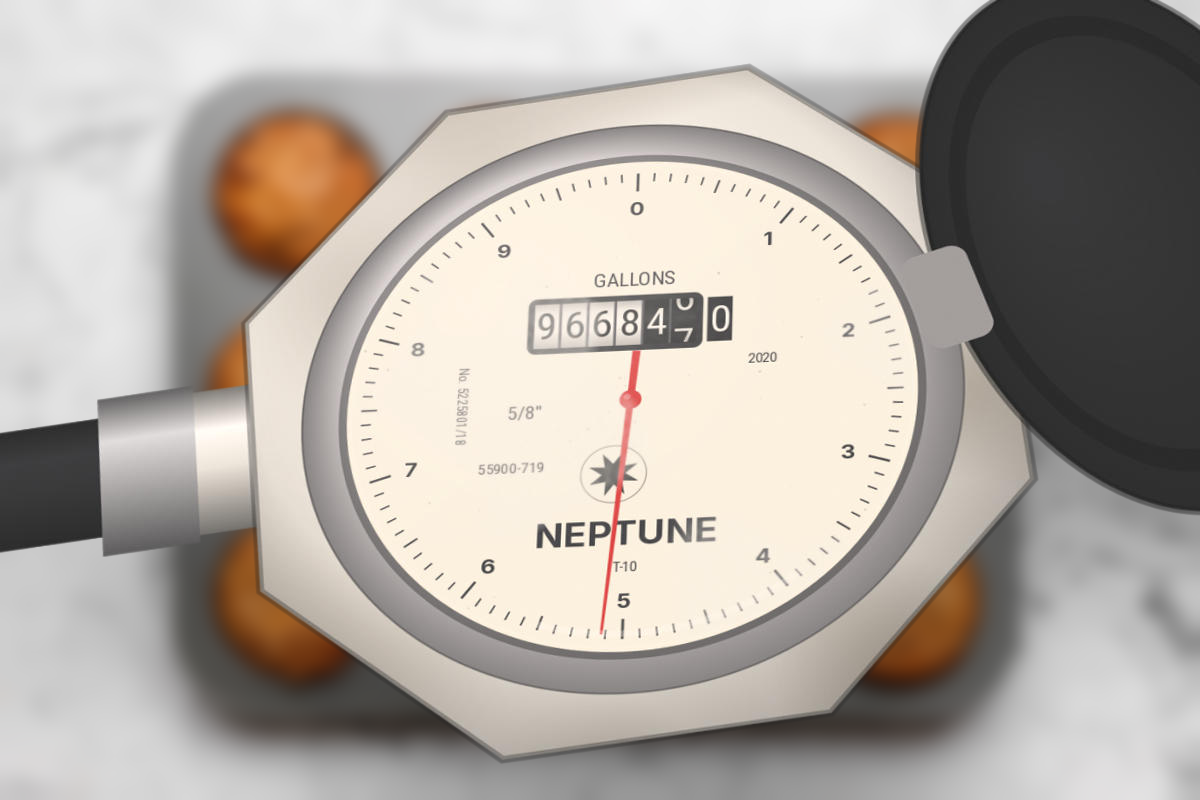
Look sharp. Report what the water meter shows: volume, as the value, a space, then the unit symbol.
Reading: 9668465.1 gal
